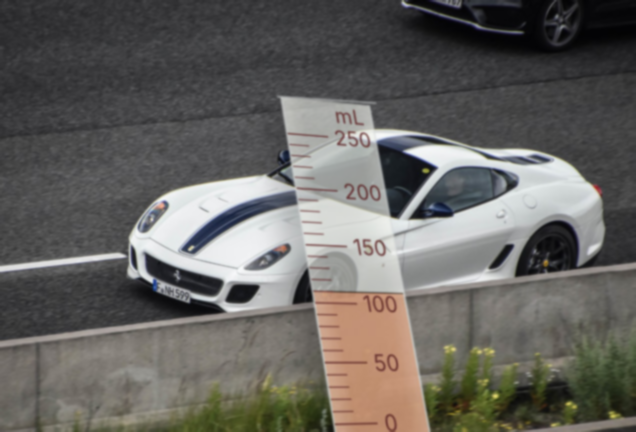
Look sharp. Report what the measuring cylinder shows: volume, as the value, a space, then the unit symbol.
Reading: 110 mL
